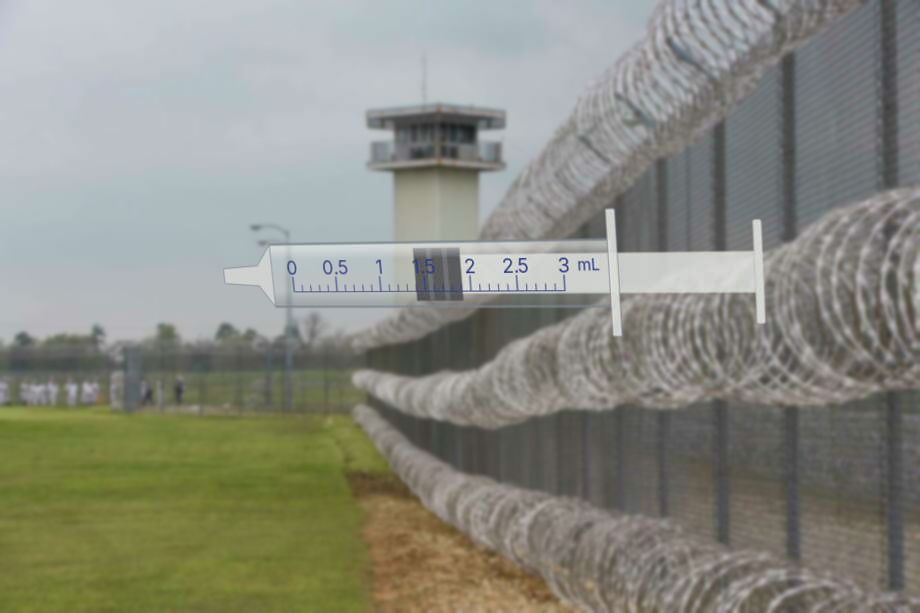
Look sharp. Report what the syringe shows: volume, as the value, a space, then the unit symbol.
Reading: 1.4 mL
